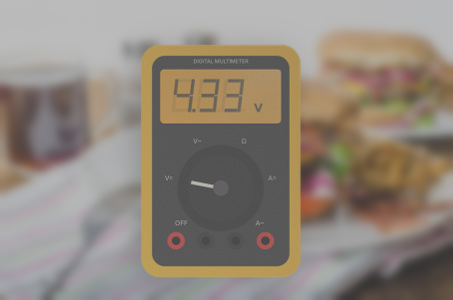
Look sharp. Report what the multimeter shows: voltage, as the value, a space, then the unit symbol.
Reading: 4.33 V
